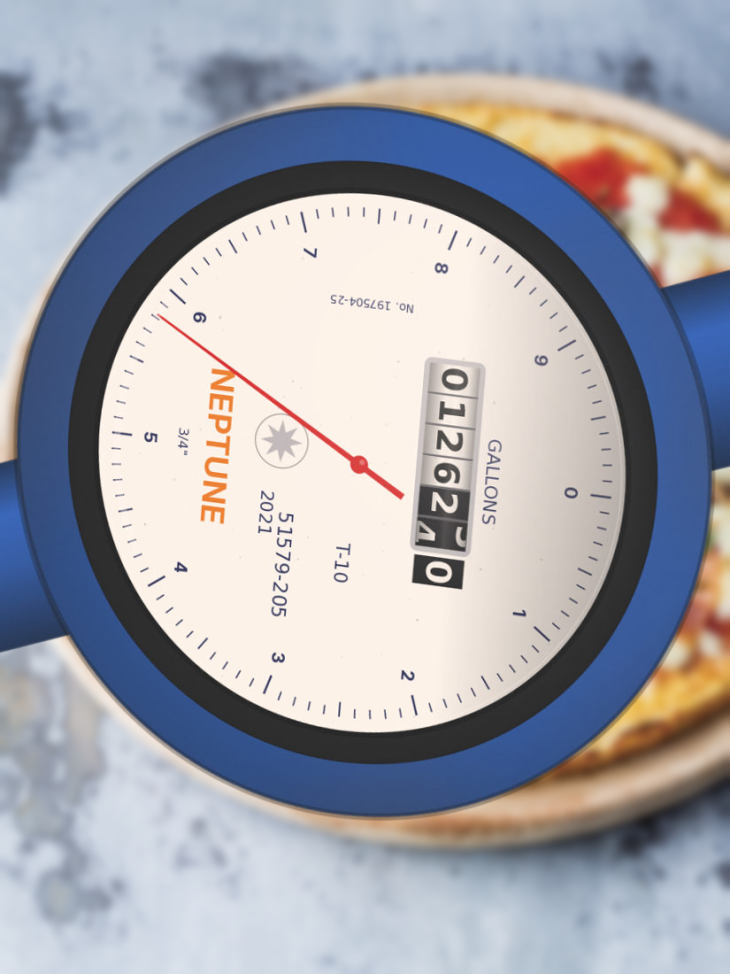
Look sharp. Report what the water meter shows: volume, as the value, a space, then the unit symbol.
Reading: 126235.8 gal
